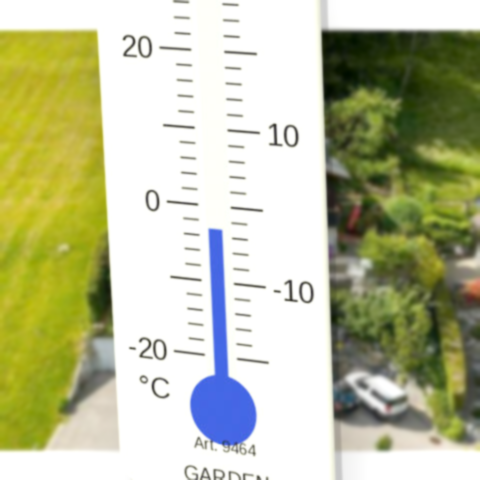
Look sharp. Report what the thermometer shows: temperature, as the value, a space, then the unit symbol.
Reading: -3 °C
